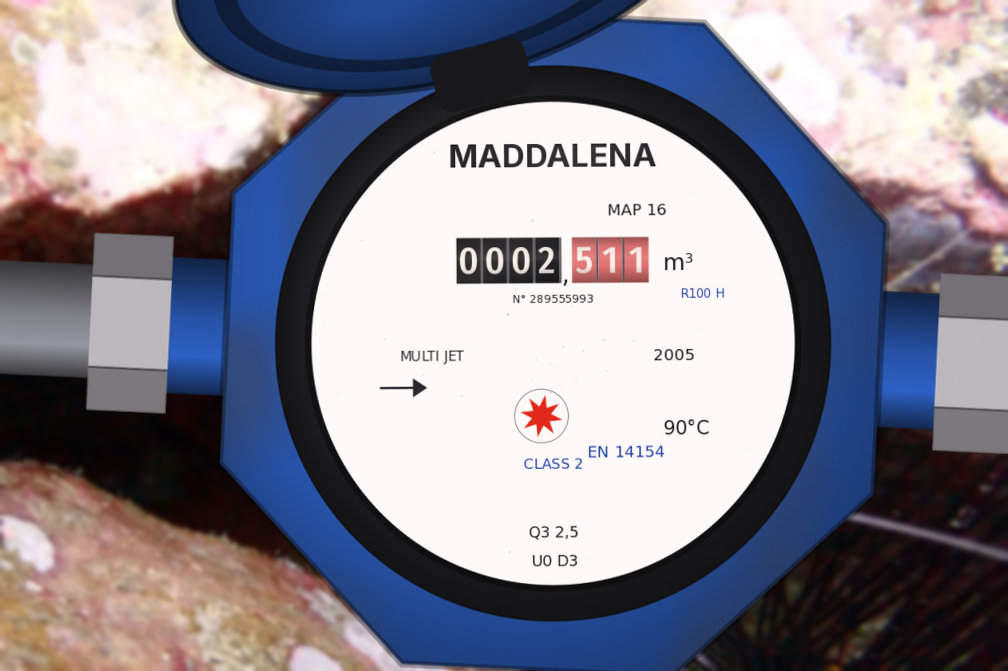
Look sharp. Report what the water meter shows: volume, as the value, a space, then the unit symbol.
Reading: 2.511 m³
